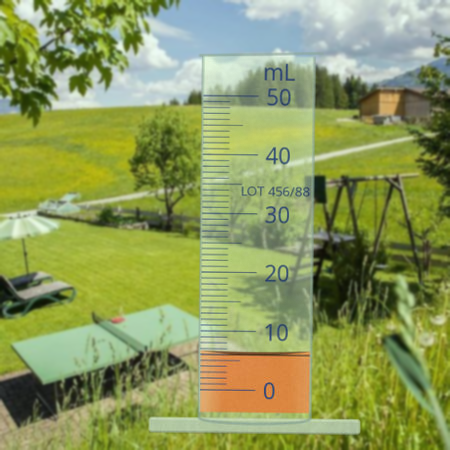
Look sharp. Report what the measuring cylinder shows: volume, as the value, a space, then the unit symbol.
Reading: 6 mL
